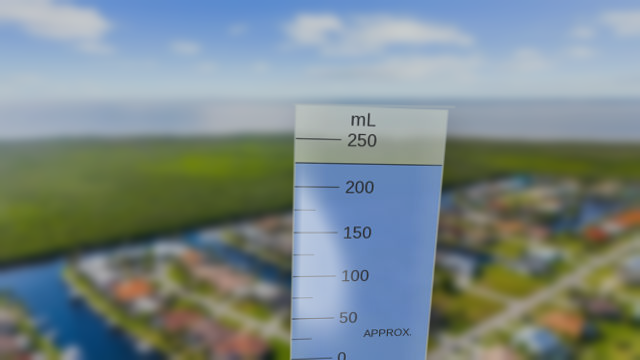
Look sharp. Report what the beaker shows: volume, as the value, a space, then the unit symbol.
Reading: 225 mL
